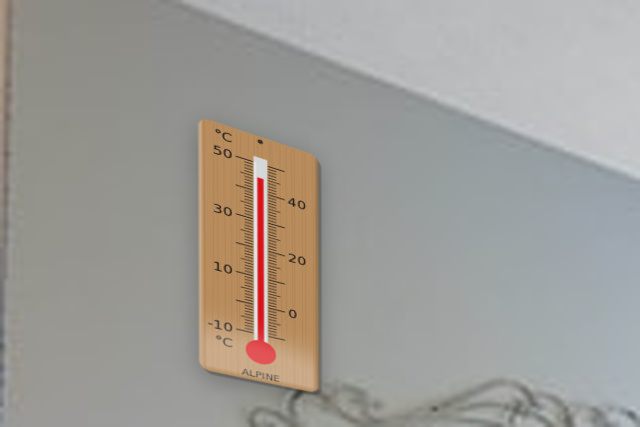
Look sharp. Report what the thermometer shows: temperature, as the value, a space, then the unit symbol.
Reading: 45 °C
